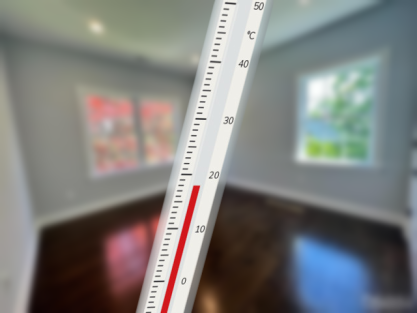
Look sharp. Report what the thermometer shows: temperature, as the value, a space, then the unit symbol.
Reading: 18 °C
